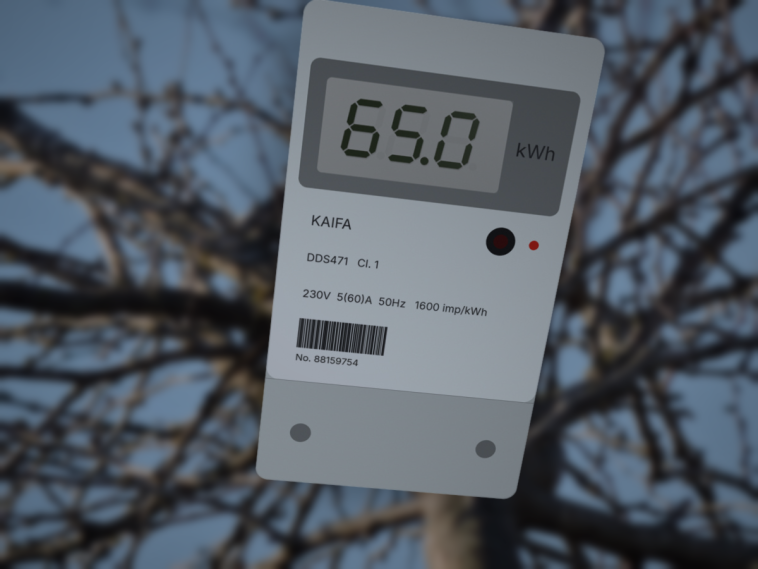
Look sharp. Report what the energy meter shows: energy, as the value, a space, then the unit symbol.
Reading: 65.0 kWh
